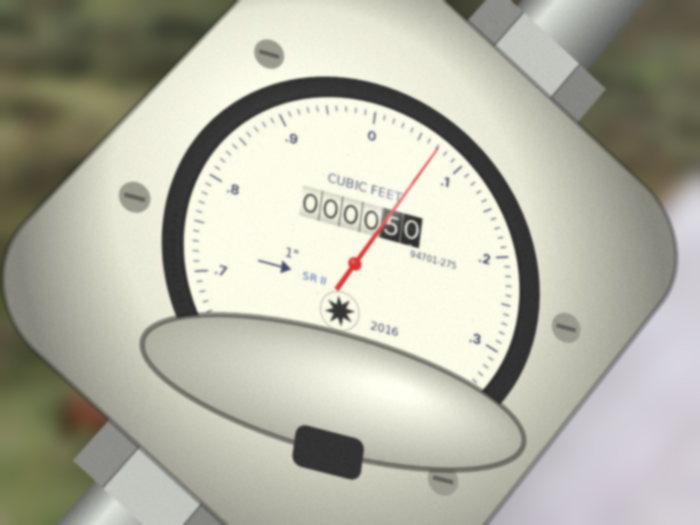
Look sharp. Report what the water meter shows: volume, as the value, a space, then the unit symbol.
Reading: 50.07 ft³
